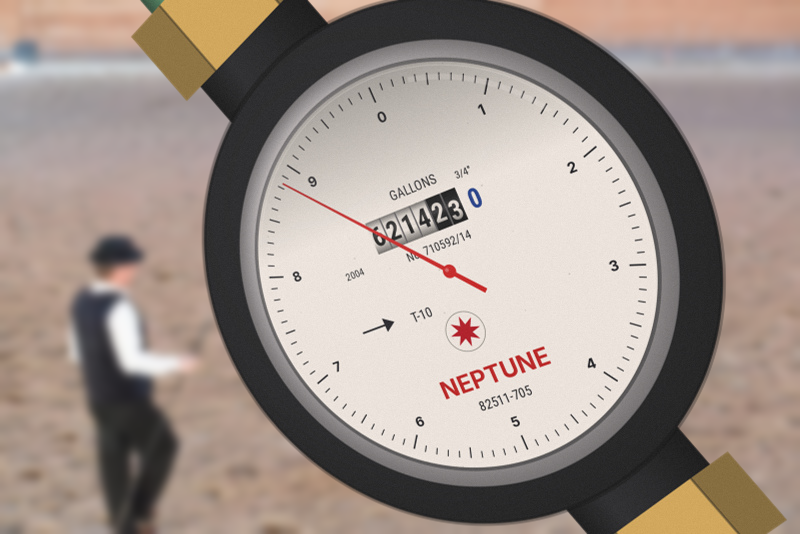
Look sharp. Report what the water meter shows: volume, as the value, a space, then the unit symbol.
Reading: 6214228.8 gal
